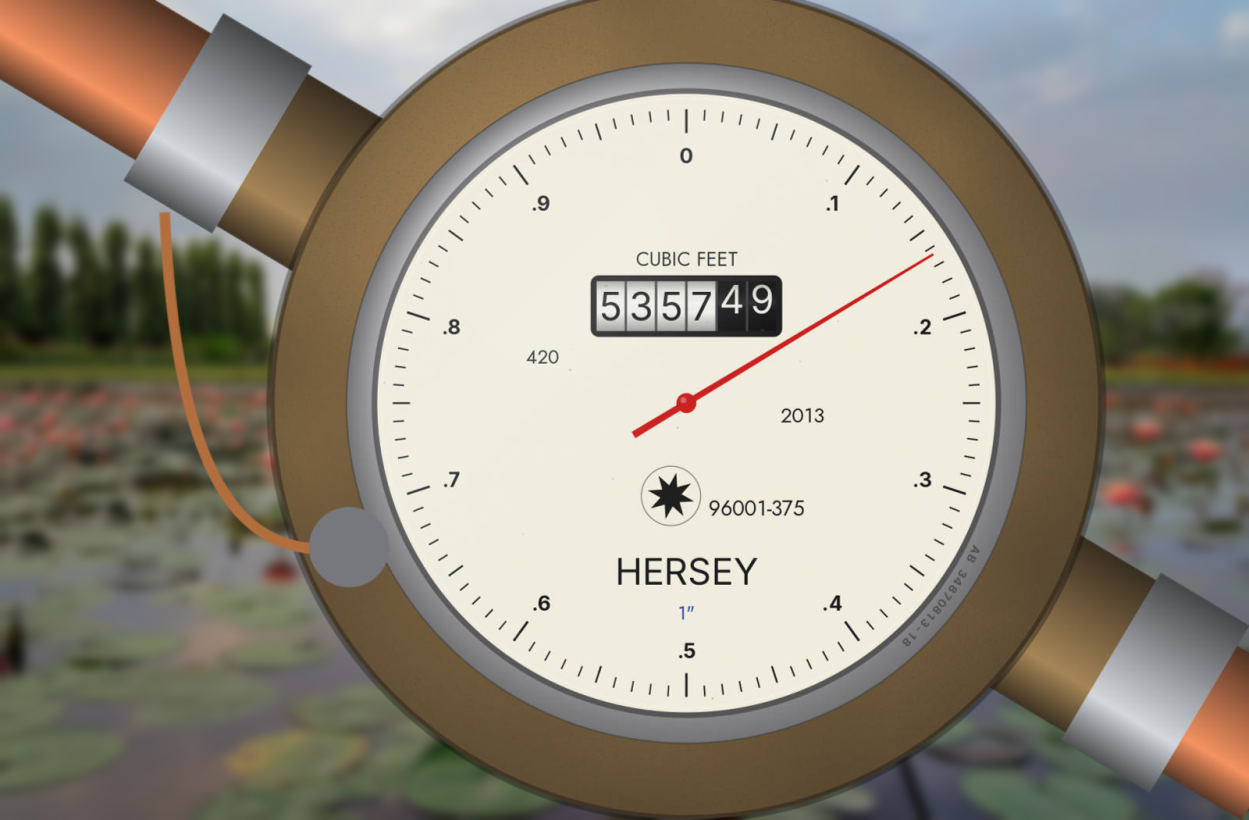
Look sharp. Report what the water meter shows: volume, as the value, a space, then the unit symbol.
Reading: 535749.16 ft³
